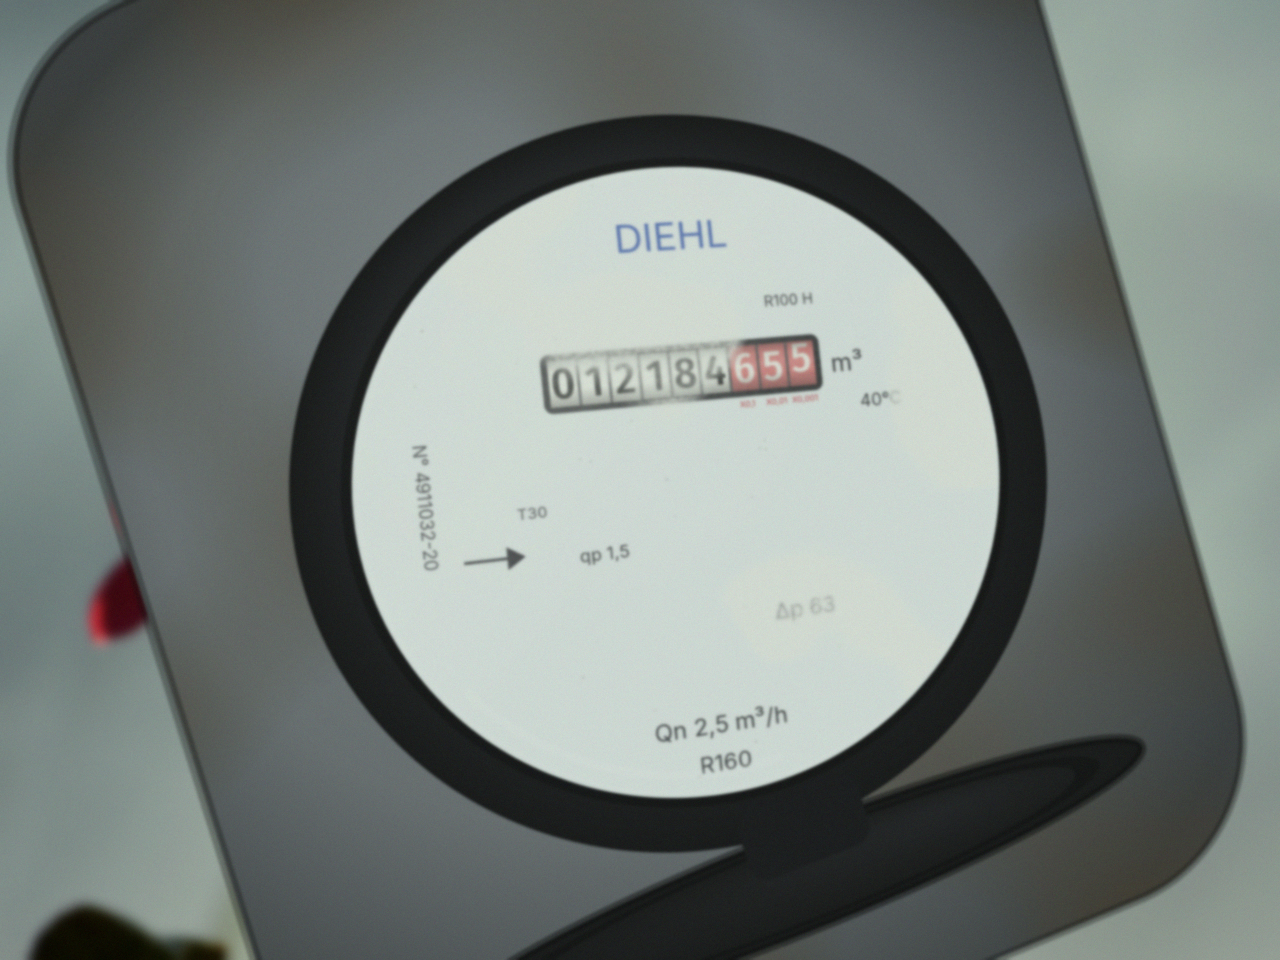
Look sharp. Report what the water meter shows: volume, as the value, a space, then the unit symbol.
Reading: 12184.655 m³
